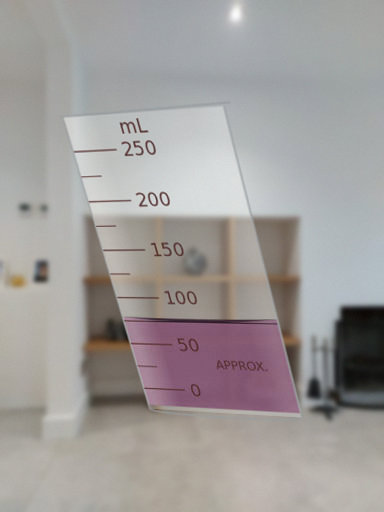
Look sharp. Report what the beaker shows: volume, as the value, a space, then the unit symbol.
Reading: 75 mL
